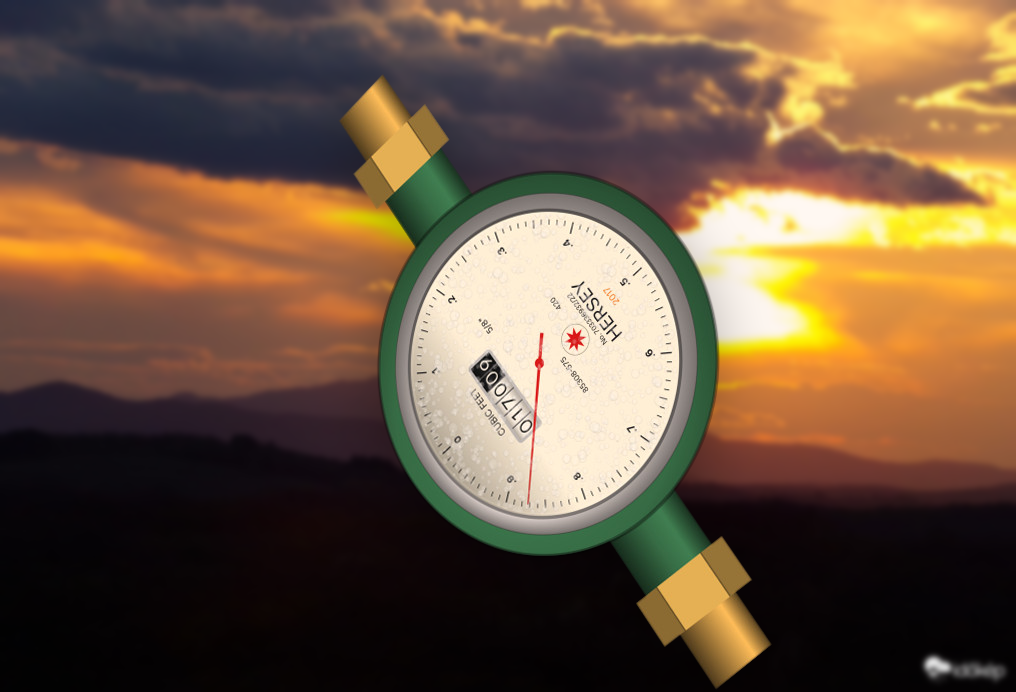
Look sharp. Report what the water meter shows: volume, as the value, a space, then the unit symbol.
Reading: 17008.87 ft³
